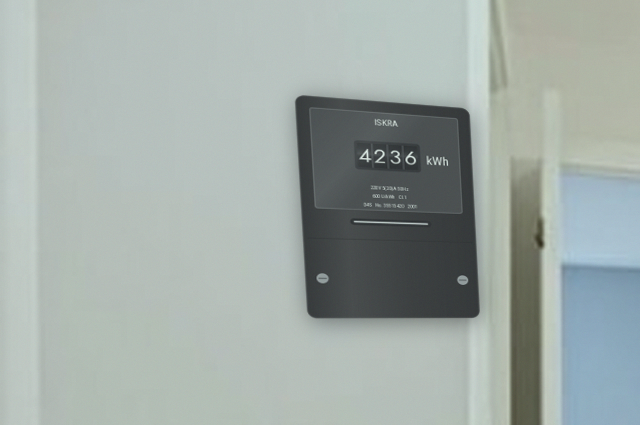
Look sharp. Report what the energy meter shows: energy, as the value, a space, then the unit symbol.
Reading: 4236 kWh
